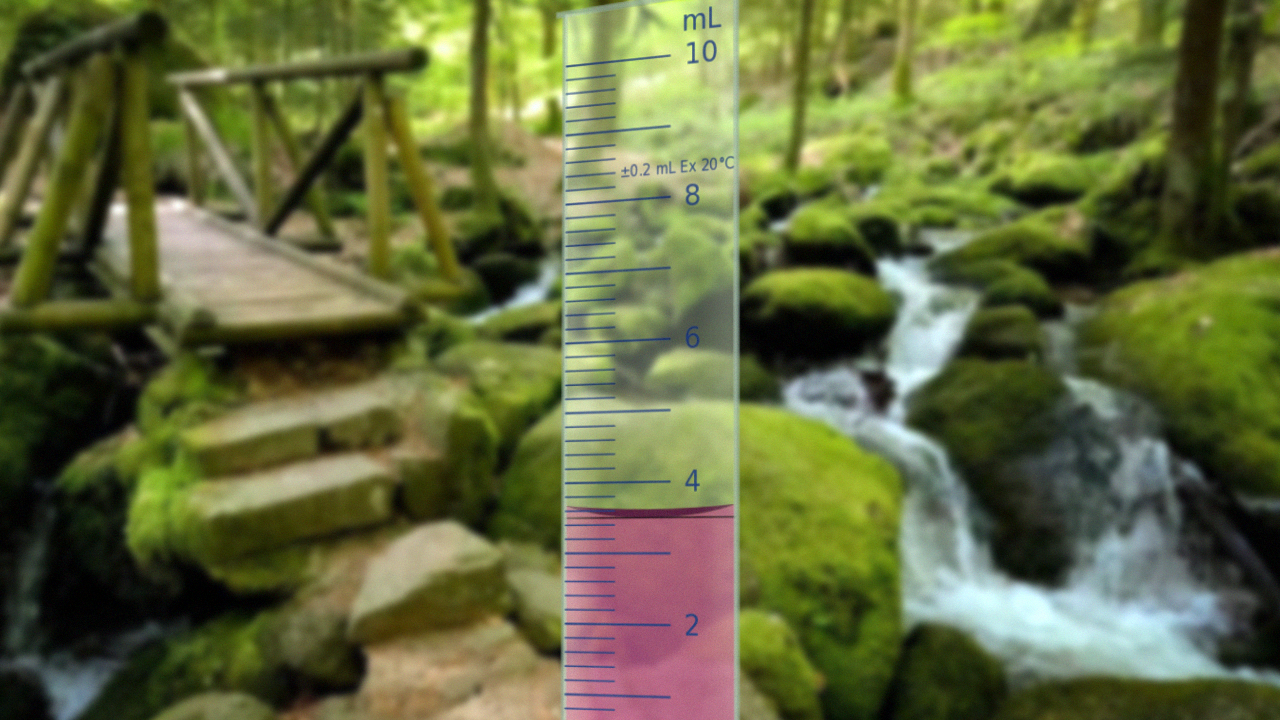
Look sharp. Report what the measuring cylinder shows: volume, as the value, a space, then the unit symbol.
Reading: 3.5 mL
